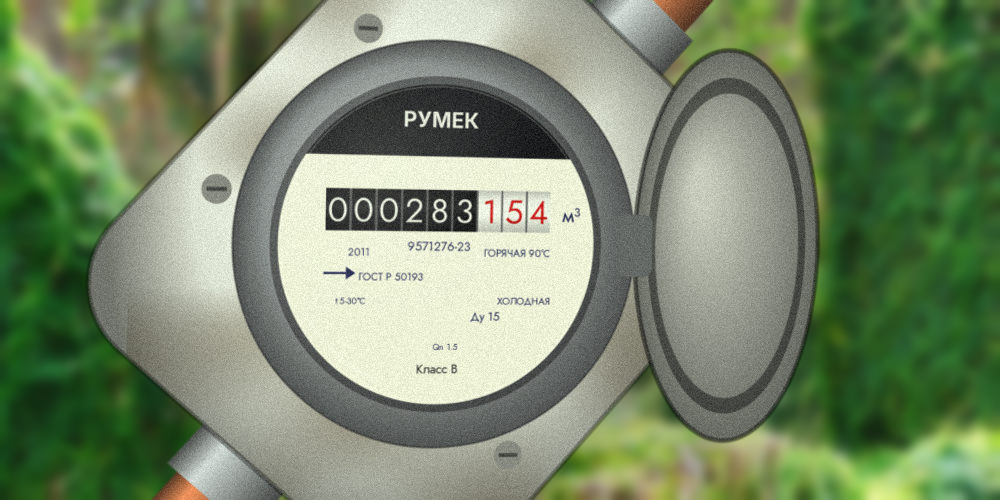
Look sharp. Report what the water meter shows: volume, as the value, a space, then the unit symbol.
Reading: 283.154 m³
